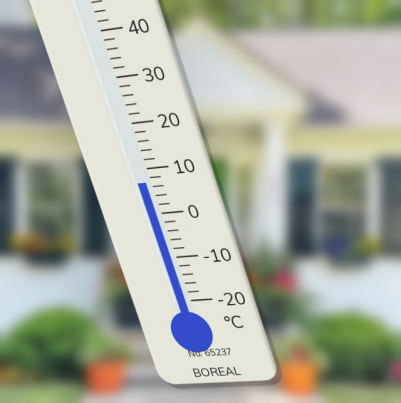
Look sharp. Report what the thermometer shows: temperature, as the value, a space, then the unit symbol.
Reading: 7 °C
